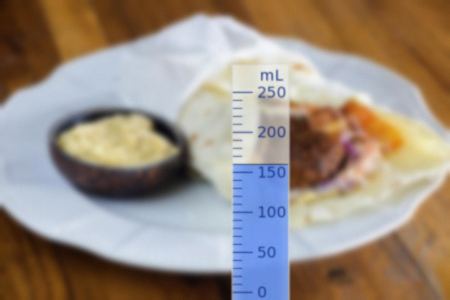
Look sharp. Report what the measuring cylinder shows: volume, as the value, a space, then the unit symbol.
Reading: 160 mL
